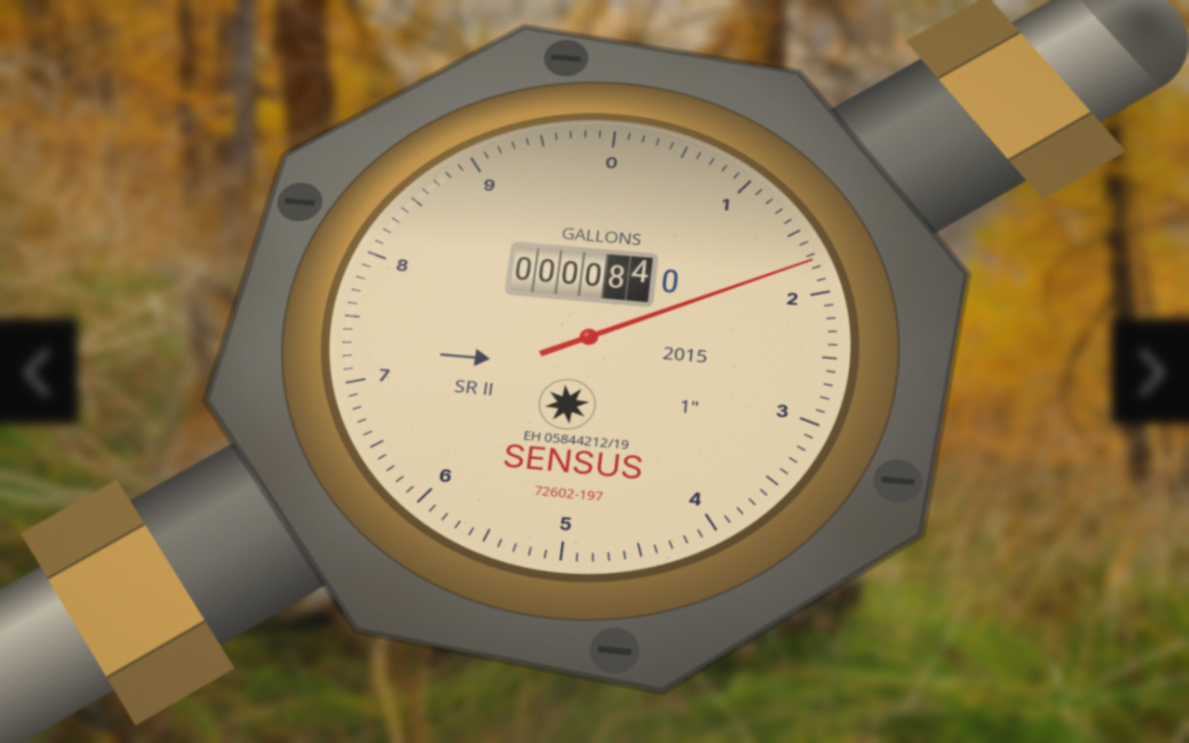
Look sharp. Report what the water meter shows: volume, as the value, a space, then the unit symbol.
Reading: 841.7 gal
